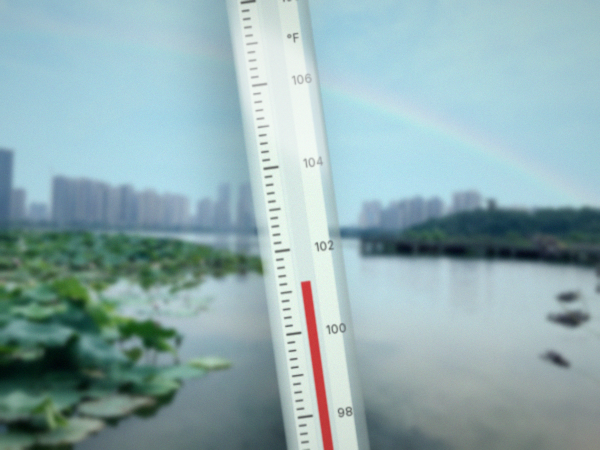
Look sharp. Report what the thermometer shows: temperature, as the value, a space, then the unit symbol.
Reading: 101.2 °F
